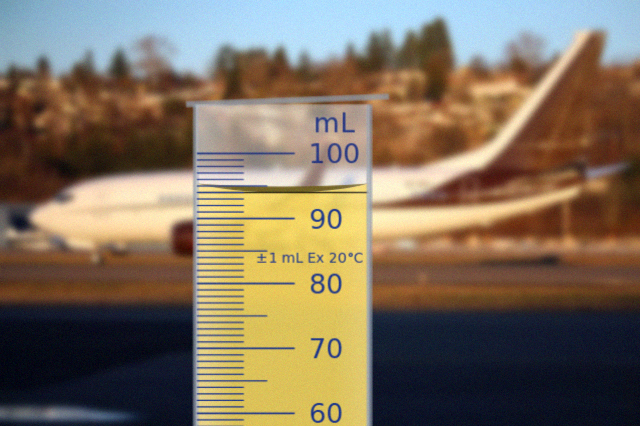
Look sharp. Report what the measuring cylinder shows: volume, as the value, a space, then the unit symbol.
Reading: 94 mL
